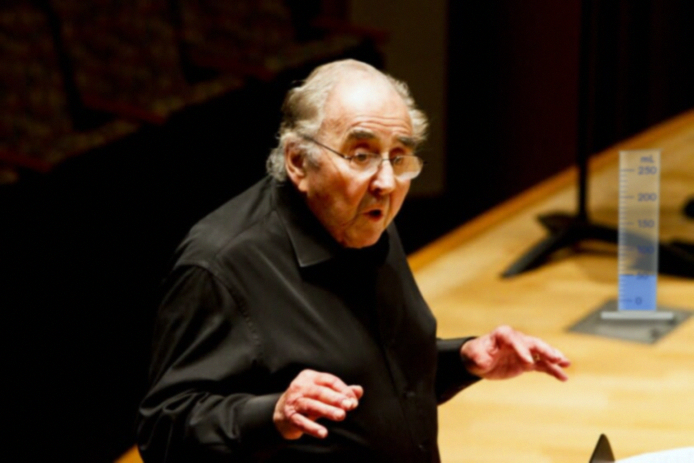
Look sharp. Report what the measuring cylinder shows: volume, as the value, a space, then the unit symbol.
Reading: 50 mL
